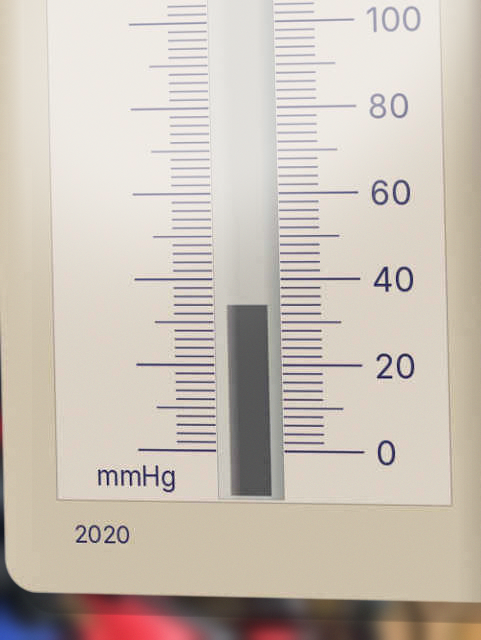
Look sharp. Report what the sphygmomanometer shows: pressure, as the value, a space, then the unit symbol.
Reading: 34 mmHg
